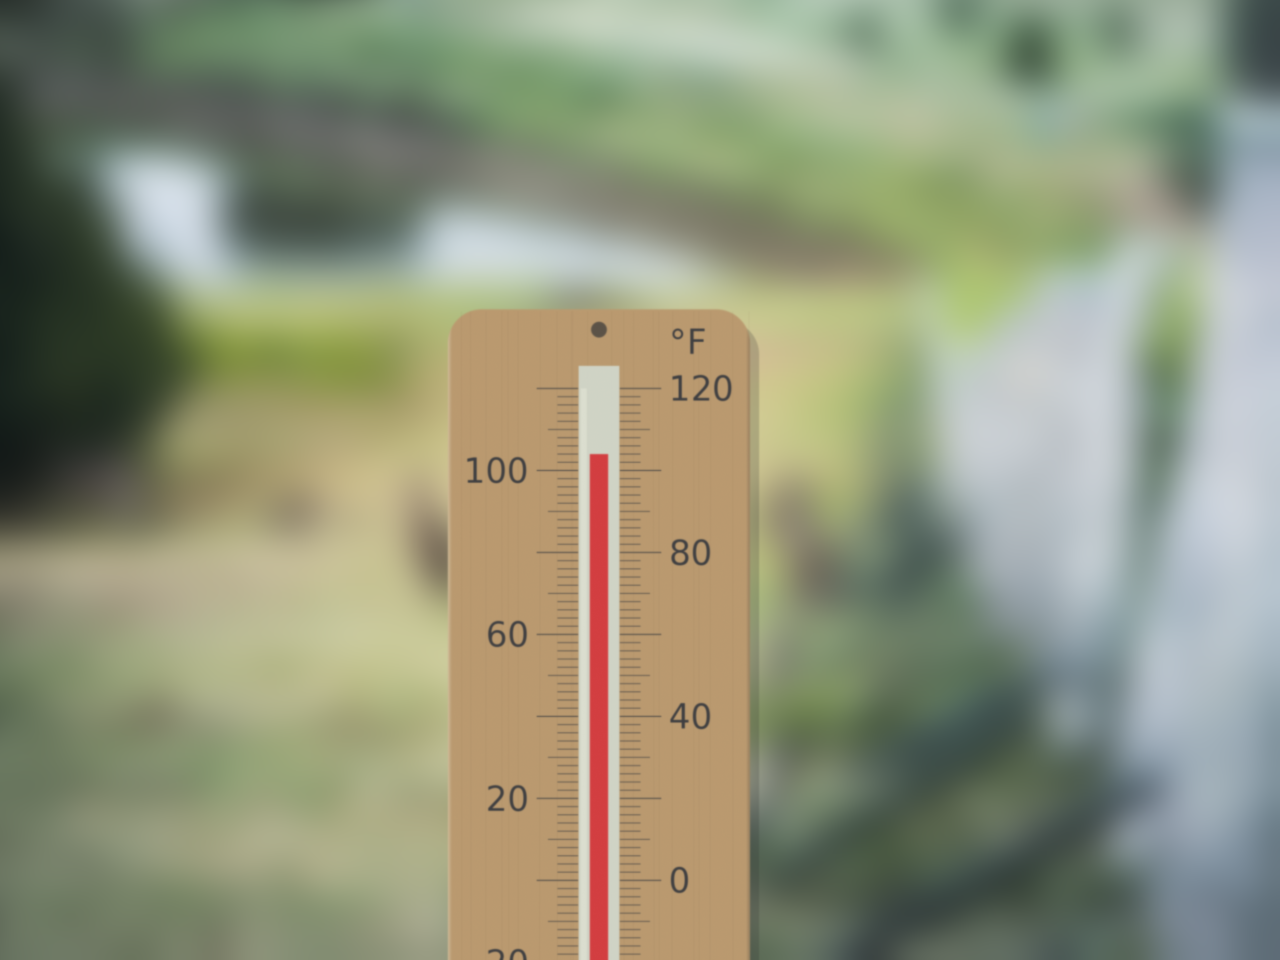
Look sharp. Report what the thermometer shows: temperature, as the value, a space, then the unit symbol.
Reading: 104 °F
